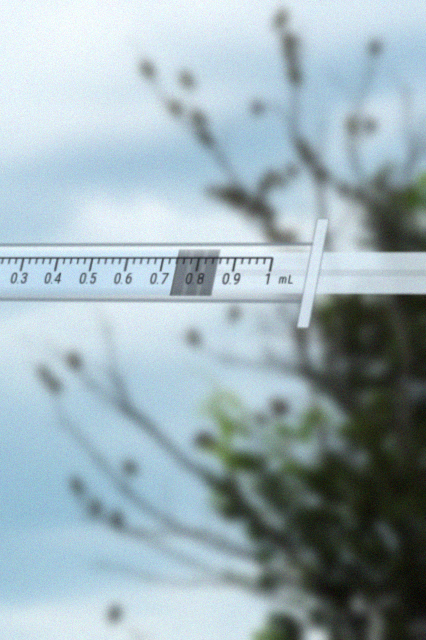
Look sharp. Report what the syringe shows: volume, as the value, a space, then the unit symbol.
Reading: 0.74 mL
